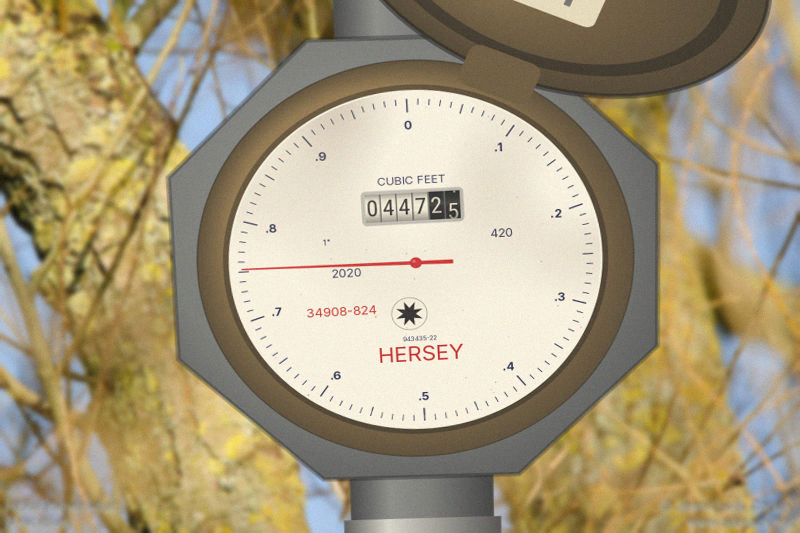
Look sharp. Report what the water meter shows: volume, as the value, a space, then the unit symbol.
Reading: 44724.75 ft³
